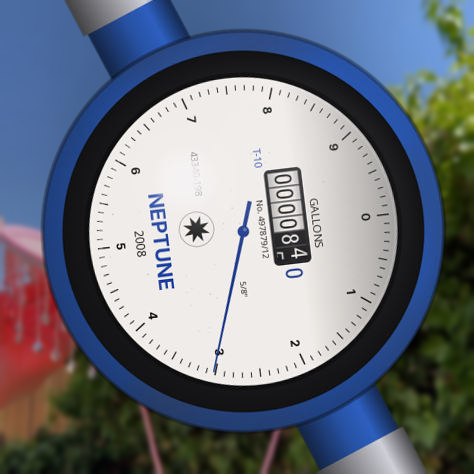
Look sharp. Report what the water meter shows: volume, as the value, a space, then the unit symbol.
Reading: 843.0 gal
